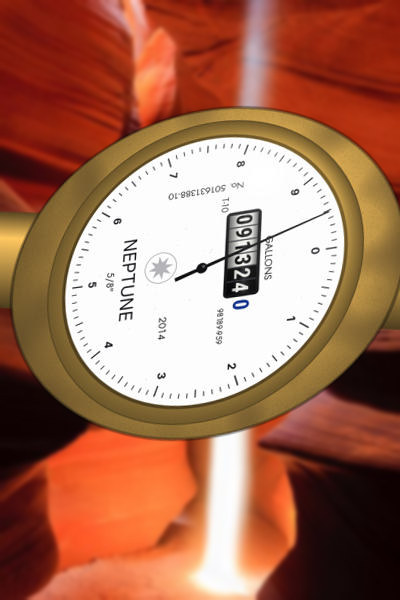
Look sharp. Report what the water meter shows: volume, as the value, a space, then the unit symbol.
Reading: 913239.5 gal
